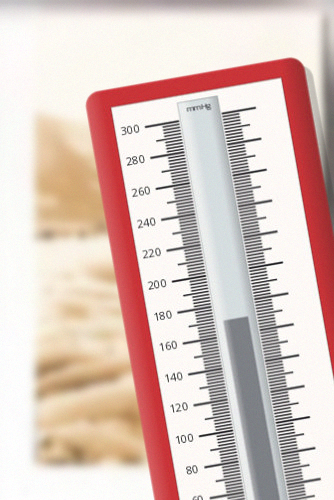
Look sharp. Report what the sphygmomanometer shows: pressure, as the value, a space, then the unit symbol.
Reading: 170 mmHg
